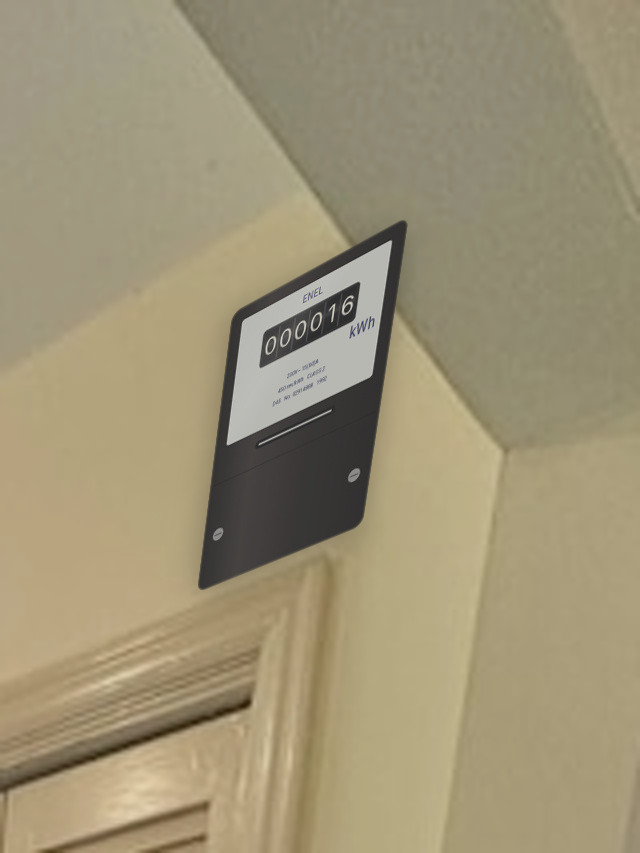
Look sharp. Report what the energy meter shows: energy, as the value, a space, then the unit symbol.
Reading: 16 kWh
